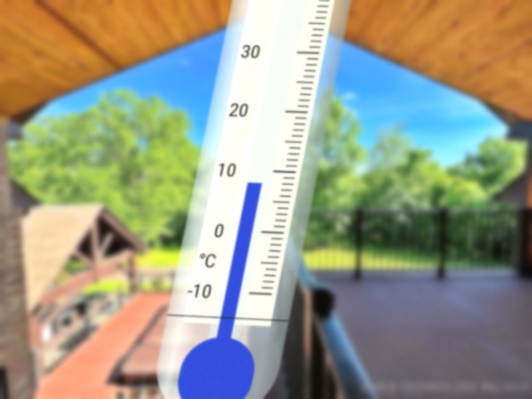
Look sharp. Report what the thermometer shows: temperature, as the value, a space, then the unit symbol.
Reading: 8 °C
